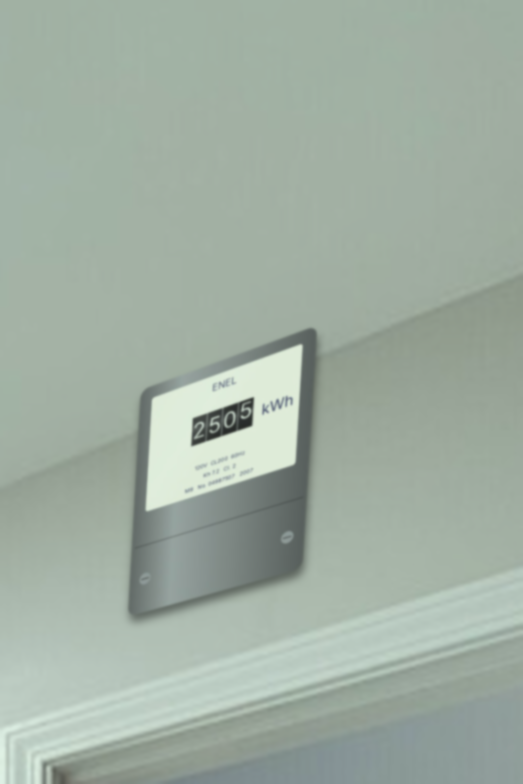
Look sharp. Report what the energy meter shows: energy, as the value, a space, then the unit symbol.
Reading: 2505 kWh
